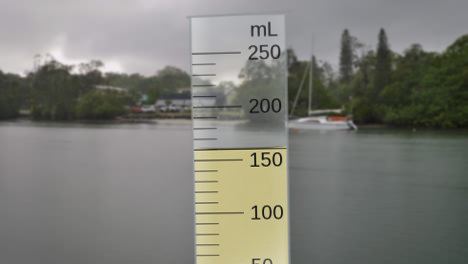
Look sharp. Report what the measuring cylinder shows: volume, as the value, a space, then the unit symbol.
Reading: 160 mL
